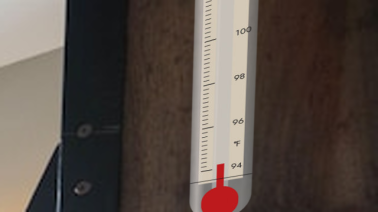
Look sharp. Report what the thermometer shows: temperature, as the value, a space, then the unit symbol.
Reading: 94.2 °F
